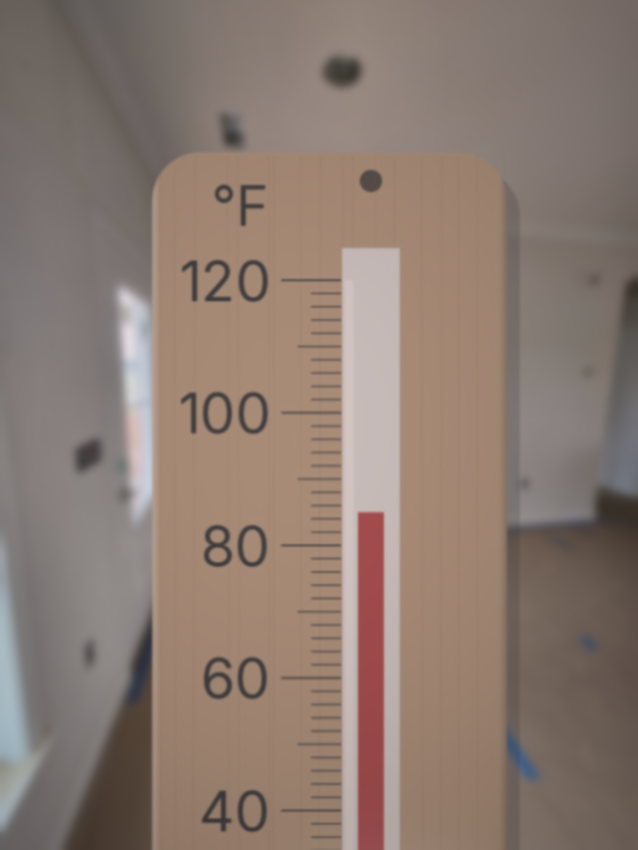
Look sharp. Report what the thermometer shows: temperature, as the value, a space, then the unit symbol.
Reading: 85 °F
